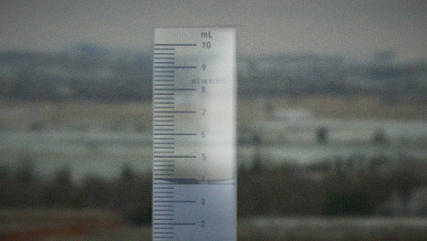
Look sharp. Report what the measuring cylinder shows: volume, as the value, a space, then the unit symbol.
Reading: 3.8 mL
